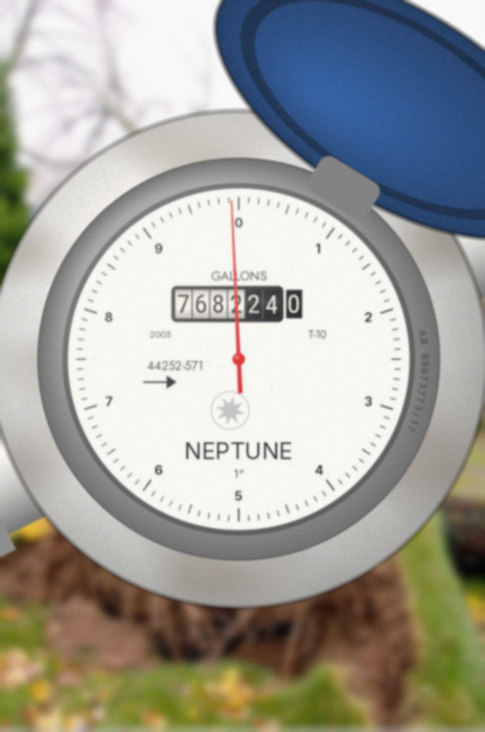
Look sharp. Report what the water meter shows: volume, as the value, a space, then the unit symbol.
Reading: 7682239.9 gal
